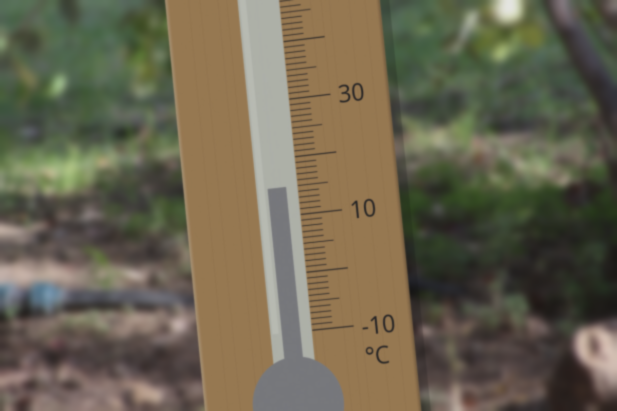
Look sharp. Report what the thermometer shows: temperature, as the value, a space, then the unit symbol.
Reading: 15 °C
